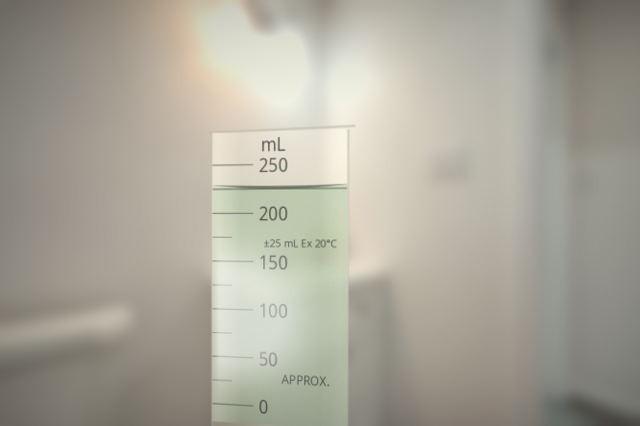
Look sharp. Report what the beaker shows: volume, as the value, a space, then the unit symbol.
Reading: 225 mL
